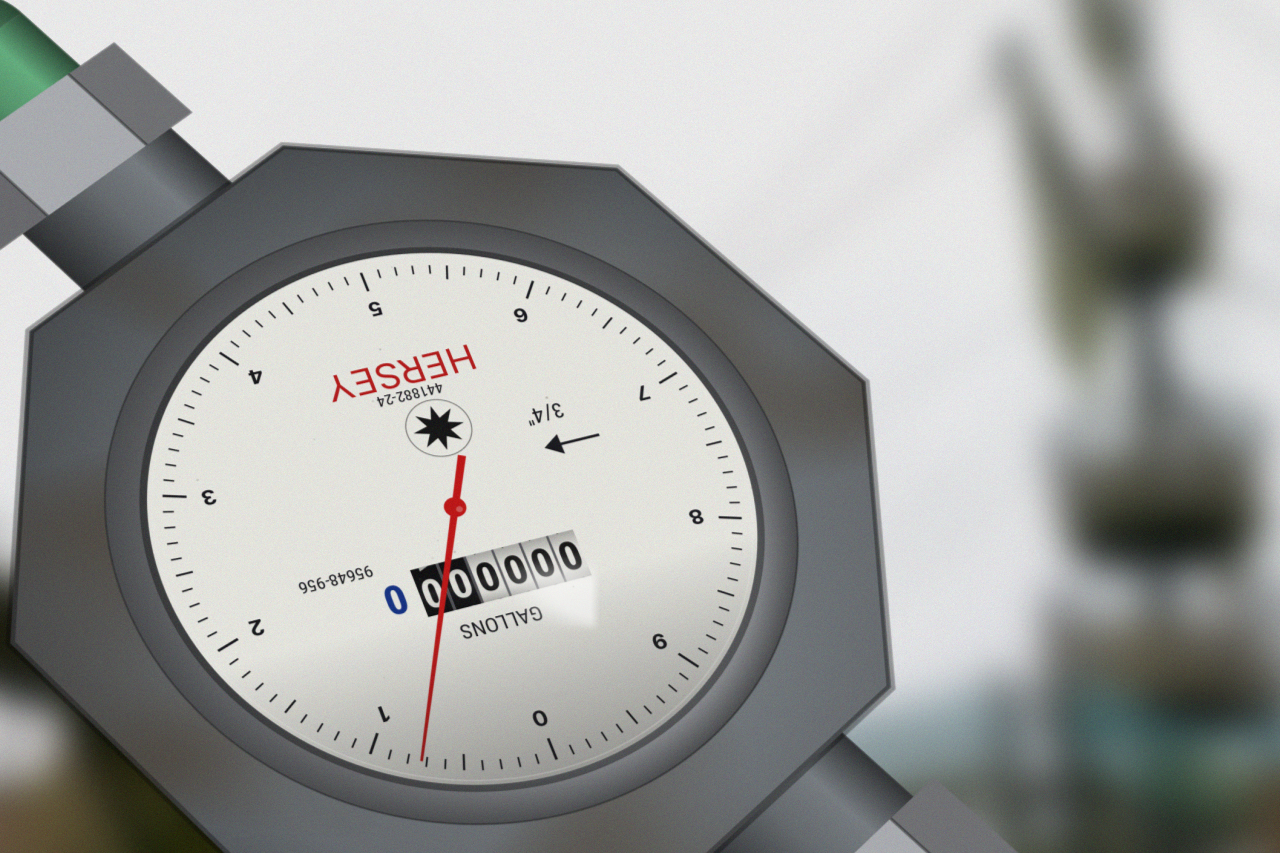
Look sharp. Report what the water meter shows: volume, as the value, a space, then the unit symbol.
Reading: 0.7 gal
